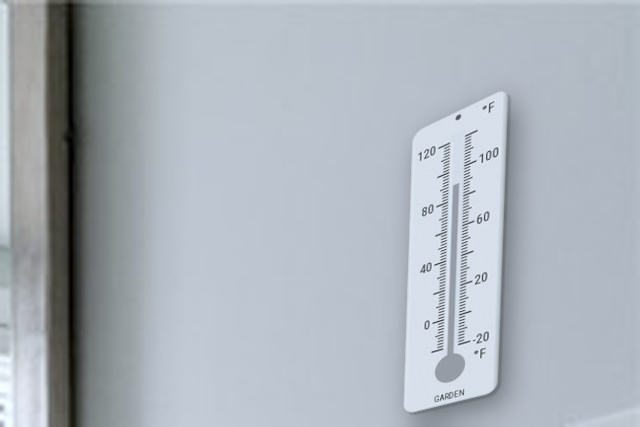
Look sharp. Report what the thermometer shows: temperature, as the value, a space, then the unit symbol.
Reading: 90 °F
